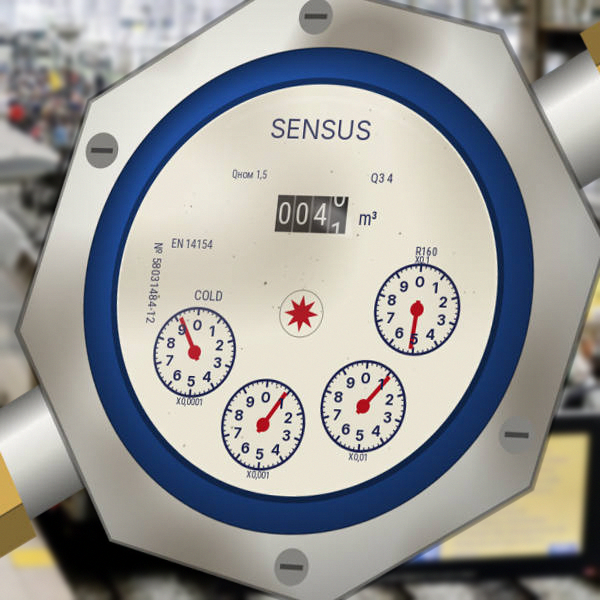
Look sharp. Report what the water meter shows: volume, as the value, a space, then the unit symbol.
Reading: 40.5109 m³
